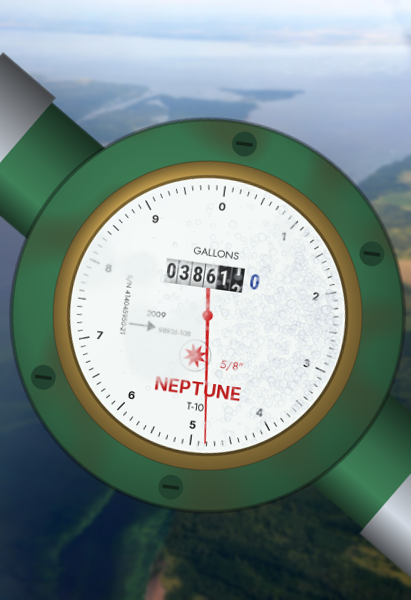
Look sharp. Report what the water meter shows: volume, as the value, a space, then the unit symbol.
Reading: 386114.8 gal
